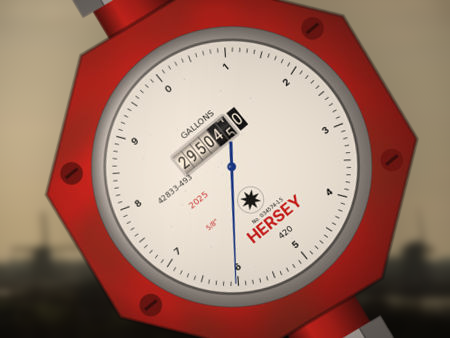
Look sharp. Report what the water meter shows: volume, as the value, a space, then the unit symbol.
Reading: 2950446.0 gal
